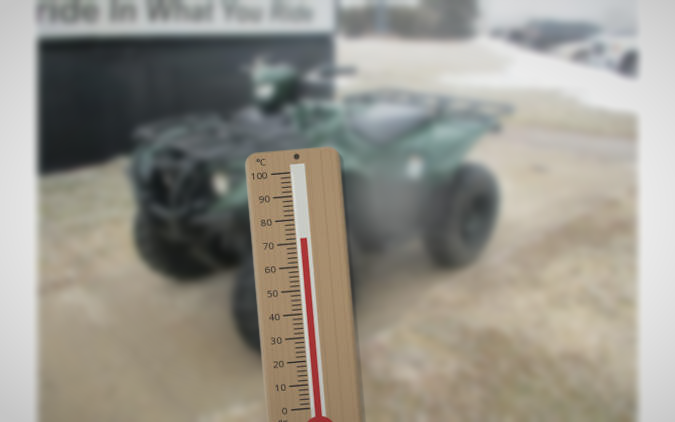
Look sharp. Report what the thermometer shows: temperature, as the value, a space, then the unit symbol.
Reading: 72 °C
